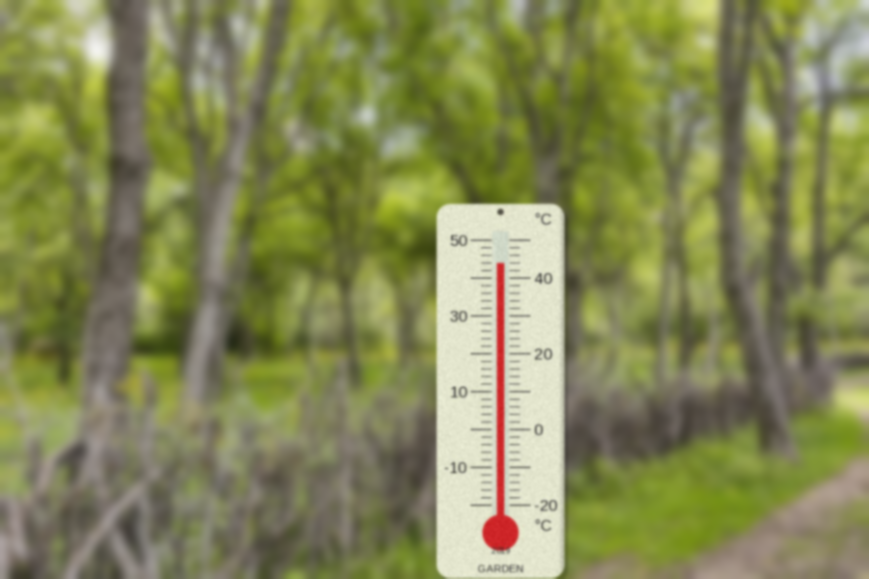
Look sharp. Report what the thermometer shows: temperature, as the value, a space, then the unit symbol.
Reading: 44 °C
